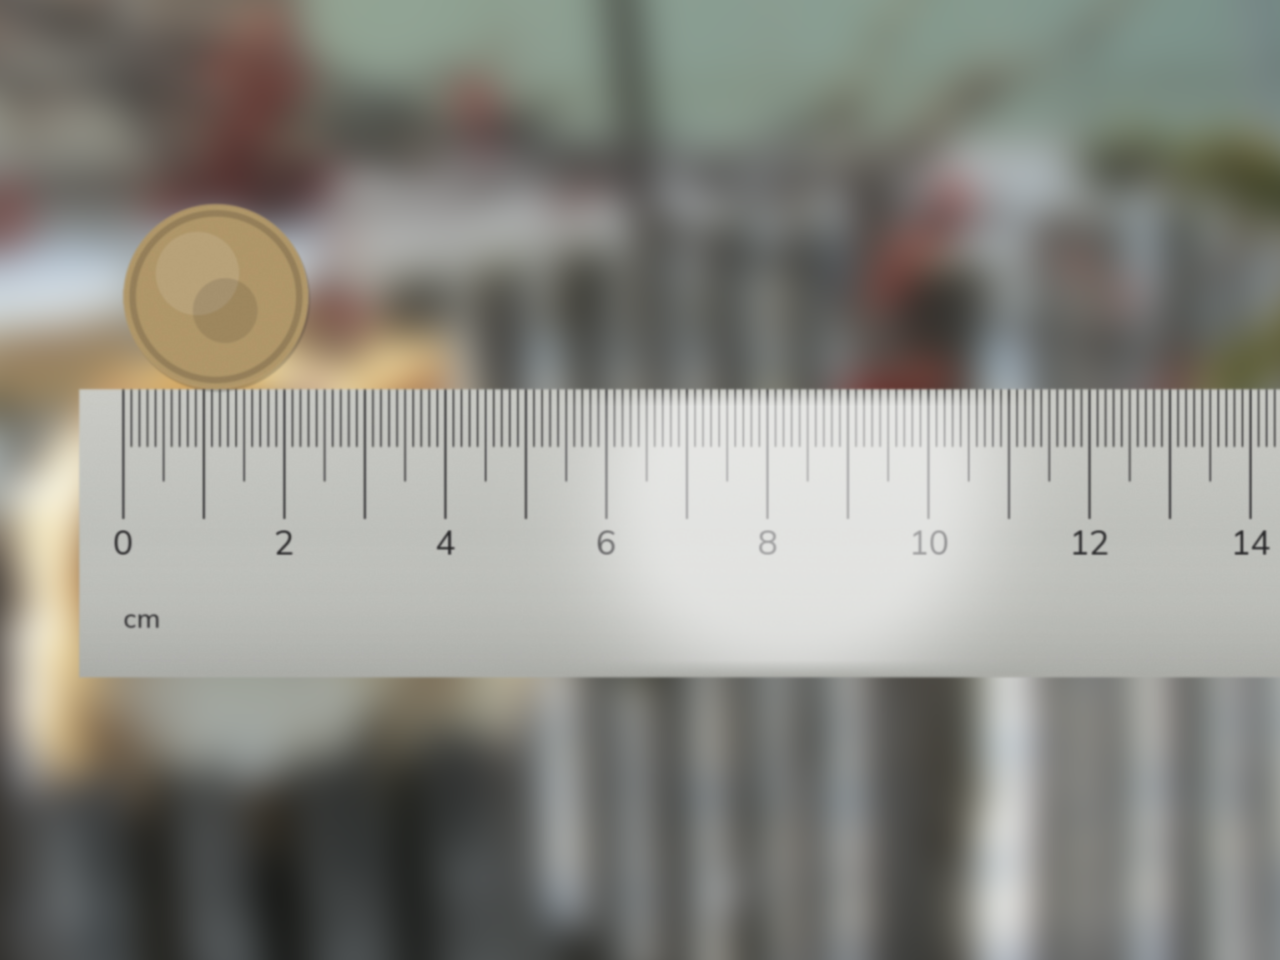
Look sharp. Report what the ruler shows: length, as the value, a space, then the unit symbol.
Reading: 2.3 cm
